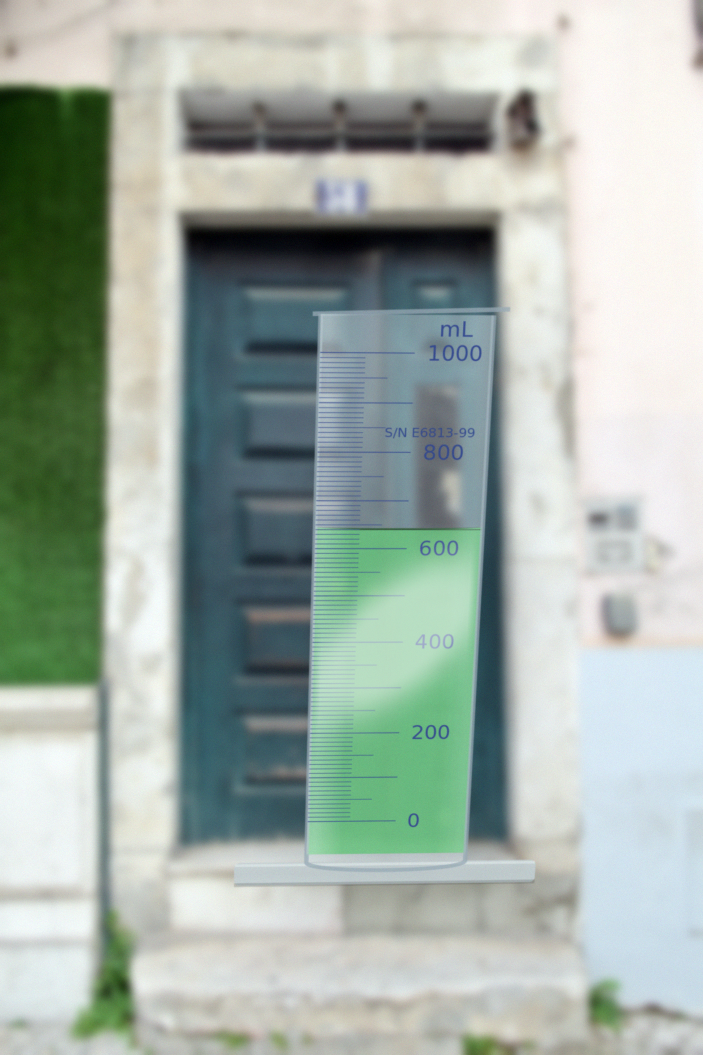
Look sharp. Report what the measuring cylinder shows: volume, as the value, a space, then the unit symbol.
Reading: 640 mL
